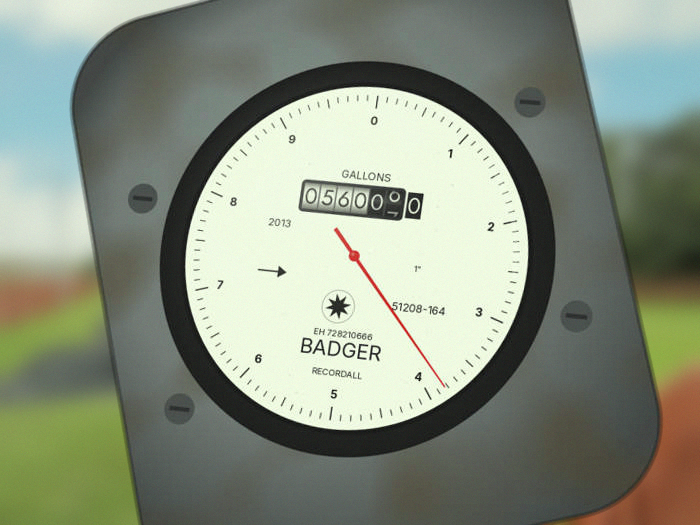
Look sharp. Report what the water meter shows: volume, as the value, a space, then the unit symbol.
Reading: 560063.8 gal
